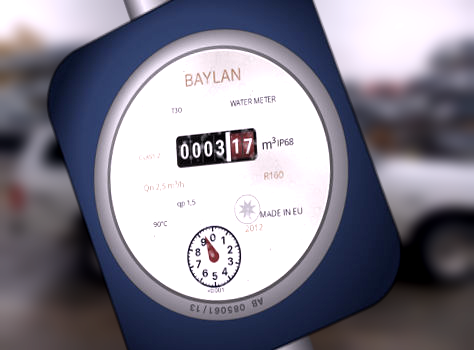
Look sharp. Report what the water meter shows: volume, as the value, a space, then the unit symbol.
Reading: 3.169 m³
